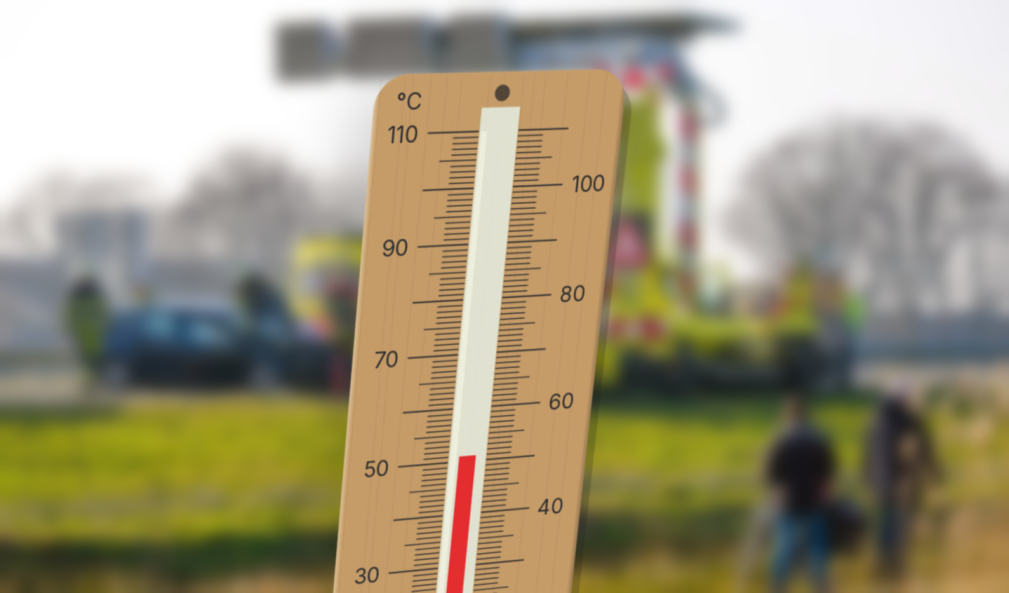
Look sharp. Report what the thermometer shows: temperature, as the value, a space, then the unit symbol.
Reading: 51 °C
